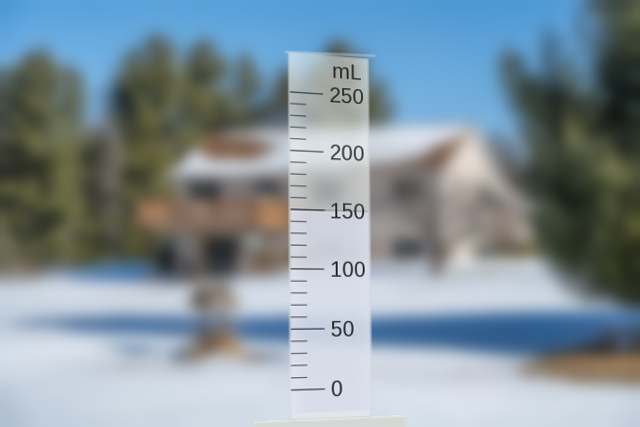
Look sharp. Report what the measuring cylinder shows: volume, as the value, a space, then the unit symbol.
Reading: 150 mL
